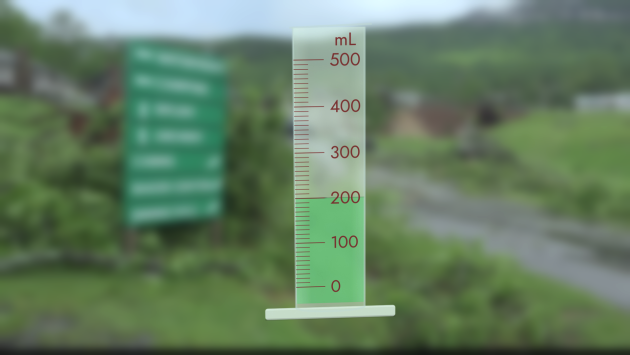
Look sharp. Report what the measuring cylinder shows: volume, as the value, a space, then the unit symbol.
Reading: 200 mL
